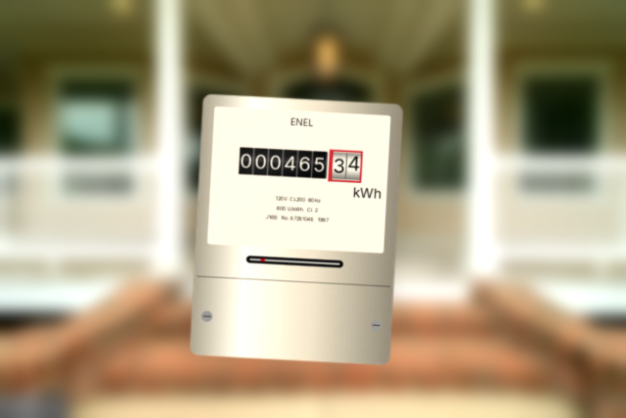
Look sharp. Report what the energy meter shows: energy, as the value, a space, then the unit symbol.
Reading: 465.34 kWh
